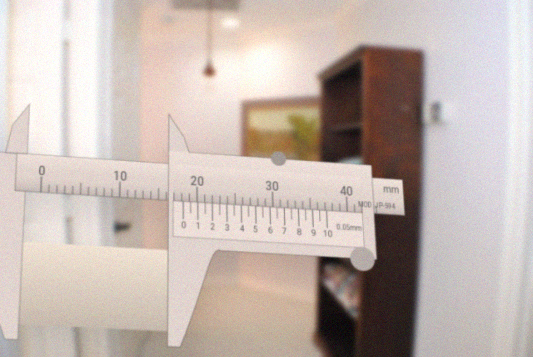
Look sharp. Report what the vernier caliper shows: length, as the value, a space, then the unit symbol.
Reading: 18.2 mm
